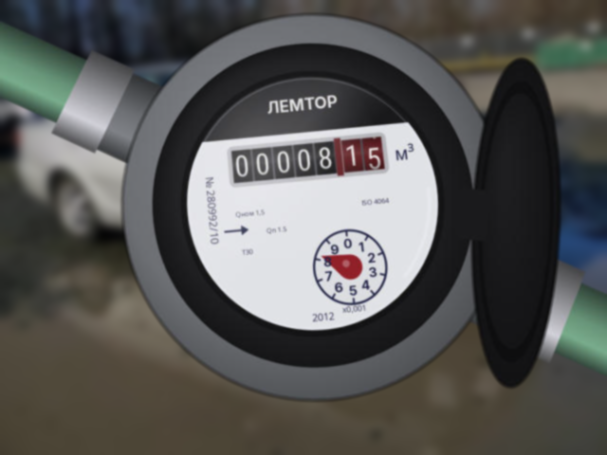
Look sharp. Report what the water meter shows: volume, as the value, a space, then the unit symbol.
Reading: 8.148 m³
